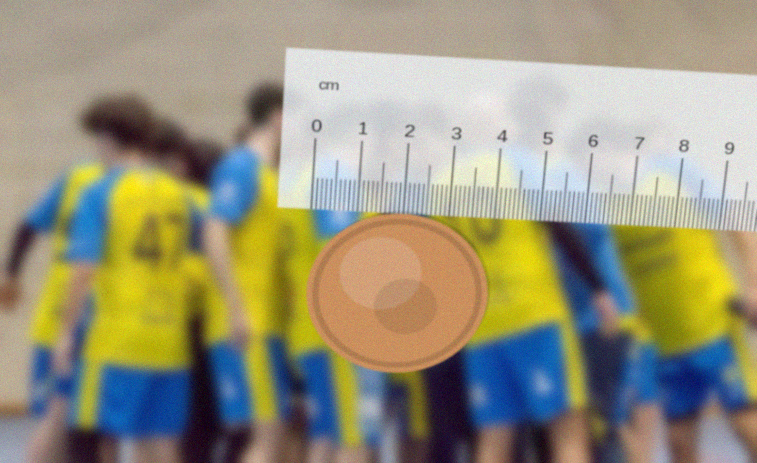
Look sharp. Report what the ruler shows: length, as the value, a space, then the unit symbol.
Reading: 4 cm
